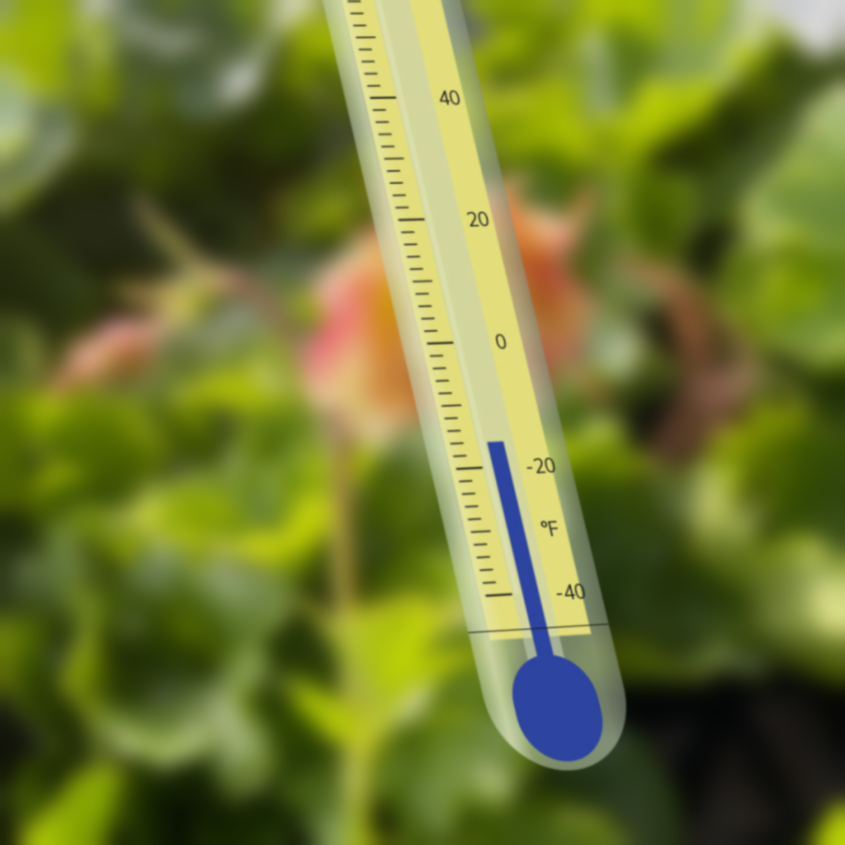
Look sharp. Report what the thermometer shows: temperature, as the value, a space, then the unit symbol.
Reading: -16 °F
